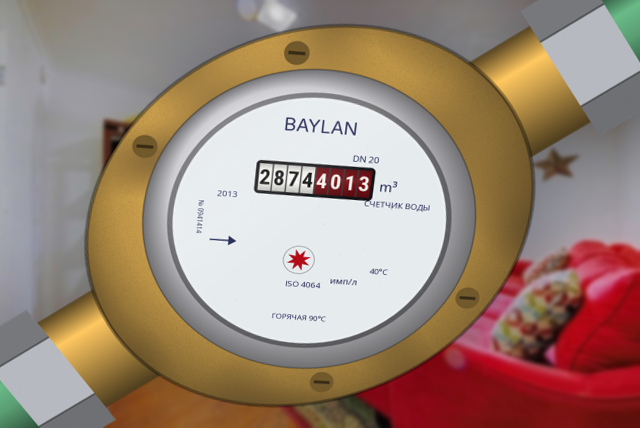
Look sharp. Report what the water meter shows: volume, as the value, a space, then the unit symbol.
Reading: 2874.4013 m³
